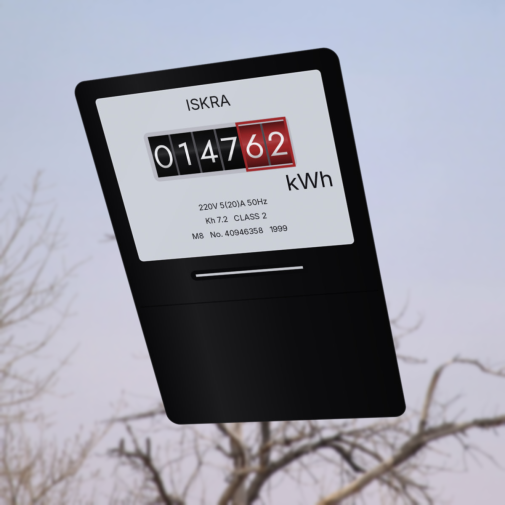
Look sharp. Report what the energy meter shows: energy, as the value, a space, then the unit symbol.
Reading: 147.62 kWh
